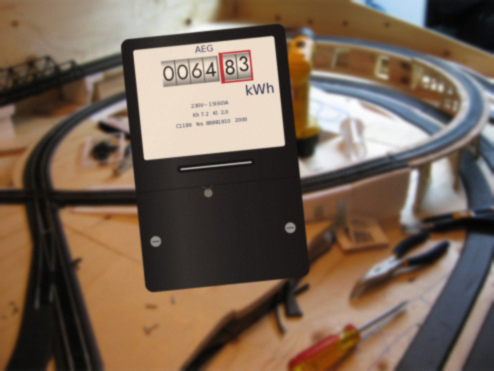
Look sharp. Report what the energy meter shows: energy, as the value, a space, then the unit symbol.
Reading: 64.83 kWh
